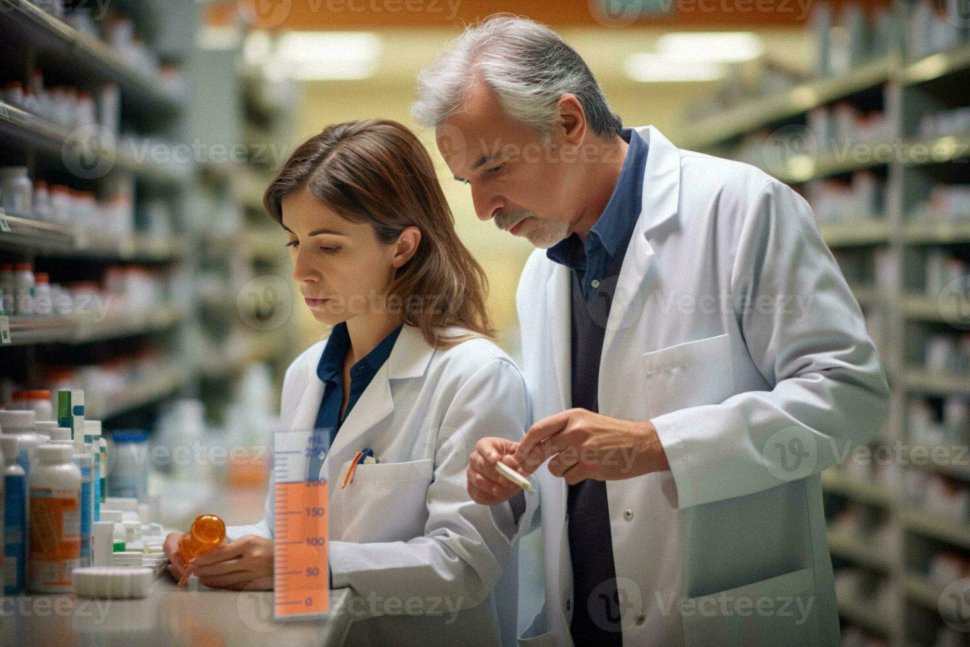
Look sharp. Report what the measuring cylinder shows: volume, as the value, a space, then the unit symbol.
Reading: 200 mL
